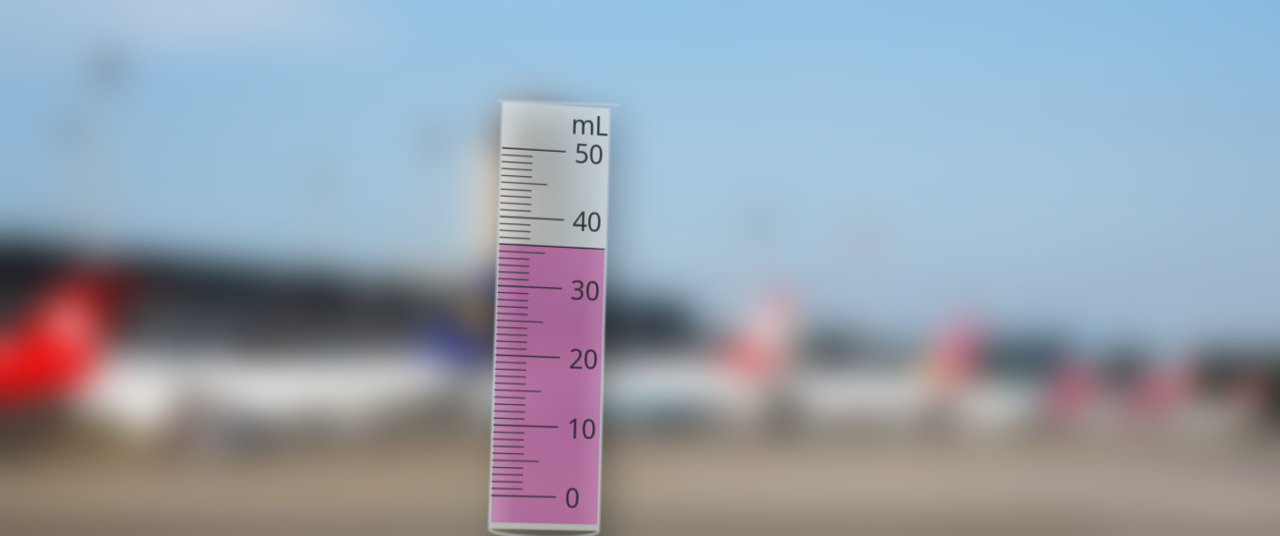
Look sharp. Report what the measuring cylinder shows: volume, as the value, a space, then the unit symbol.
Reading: 36 mL
